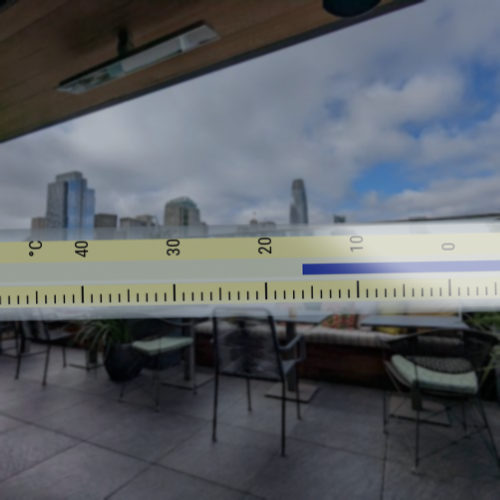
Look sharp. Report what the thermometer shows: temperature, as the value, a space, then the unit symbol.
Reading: 16 °C
